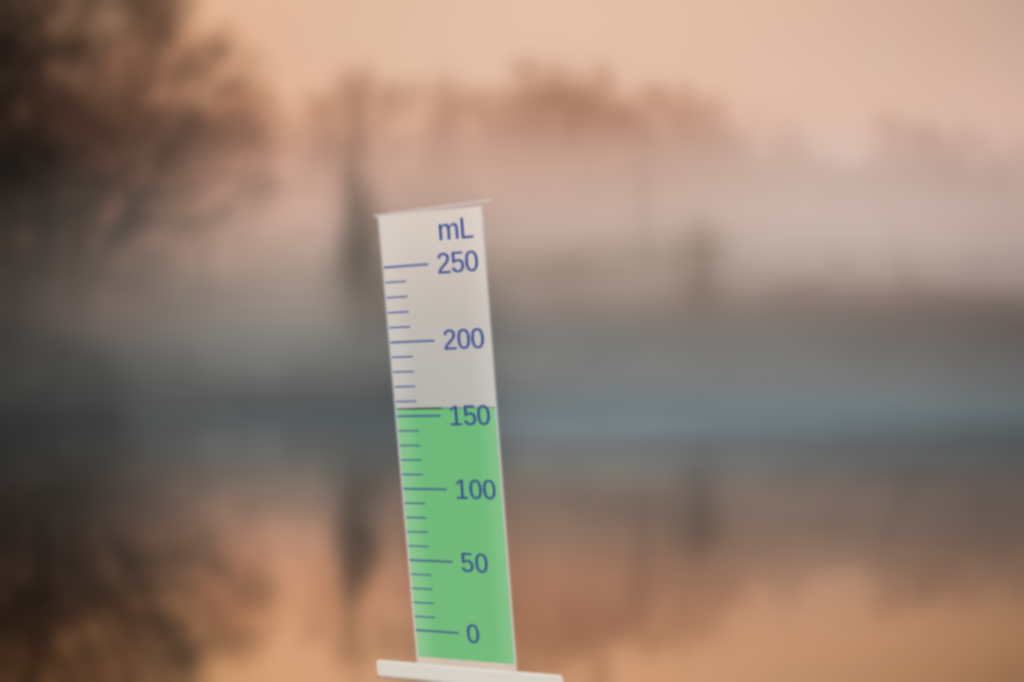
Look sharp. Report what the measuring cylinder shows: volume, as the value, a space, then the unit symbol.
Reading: 155 mL
